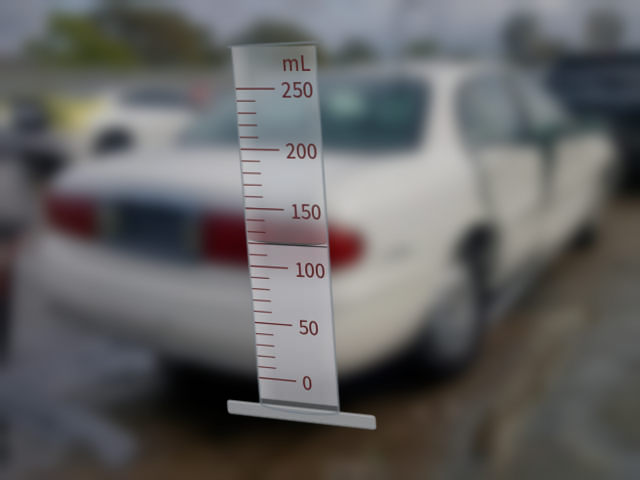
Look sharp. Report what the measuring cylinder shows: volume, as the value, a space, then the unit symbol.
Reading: 120 mL
